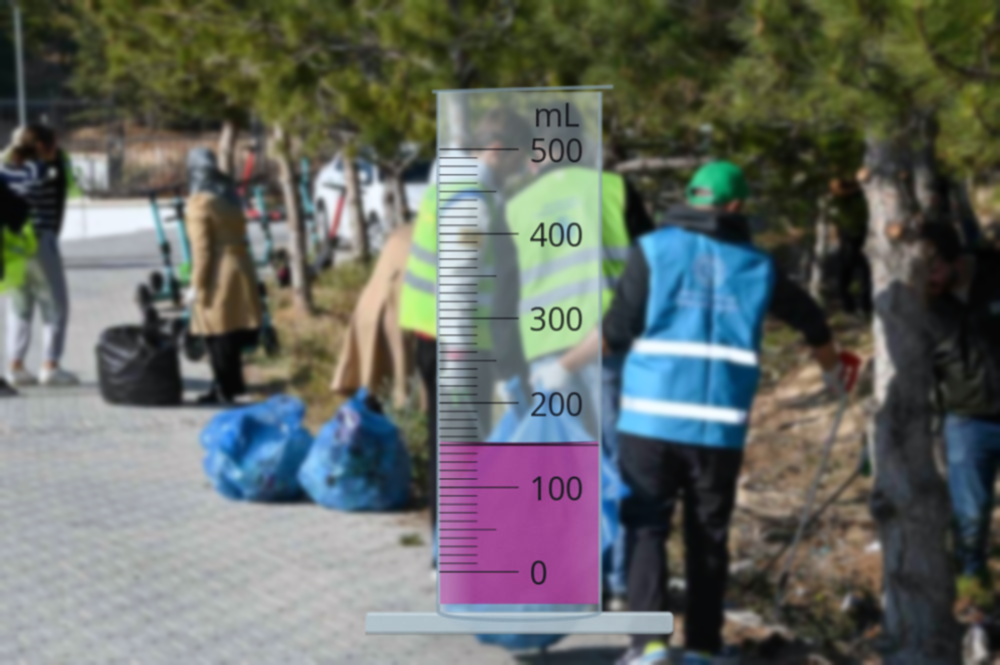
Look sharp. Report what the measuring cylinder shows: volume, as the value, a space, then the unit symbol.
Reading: 150 mL
